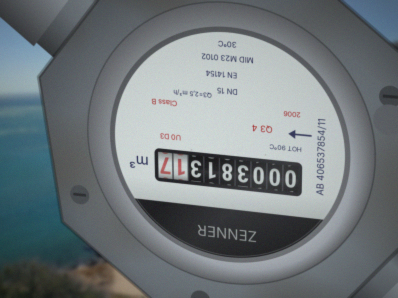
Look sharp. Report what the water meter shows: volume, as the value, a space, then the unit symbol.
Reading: 3813.17 m³
